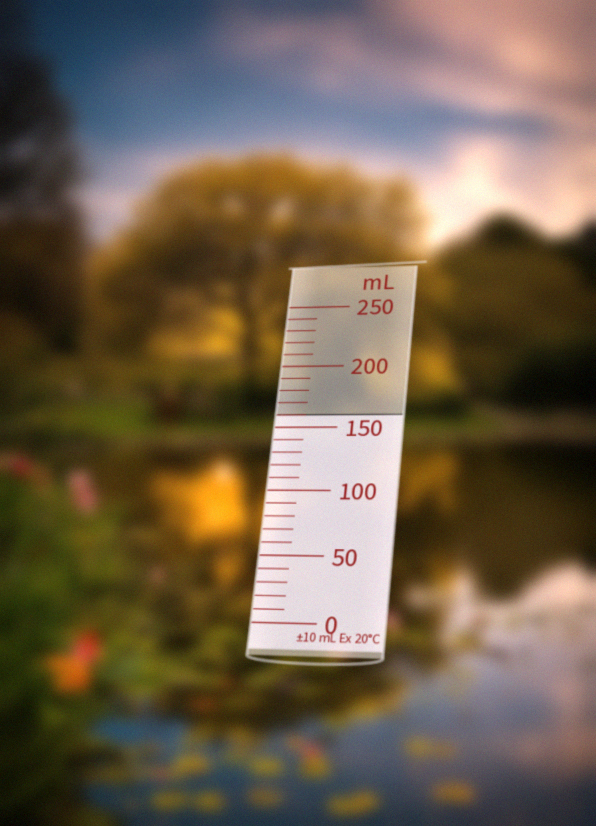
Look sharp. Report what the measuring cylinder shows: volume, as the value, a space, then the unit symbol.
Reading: 160 mL
